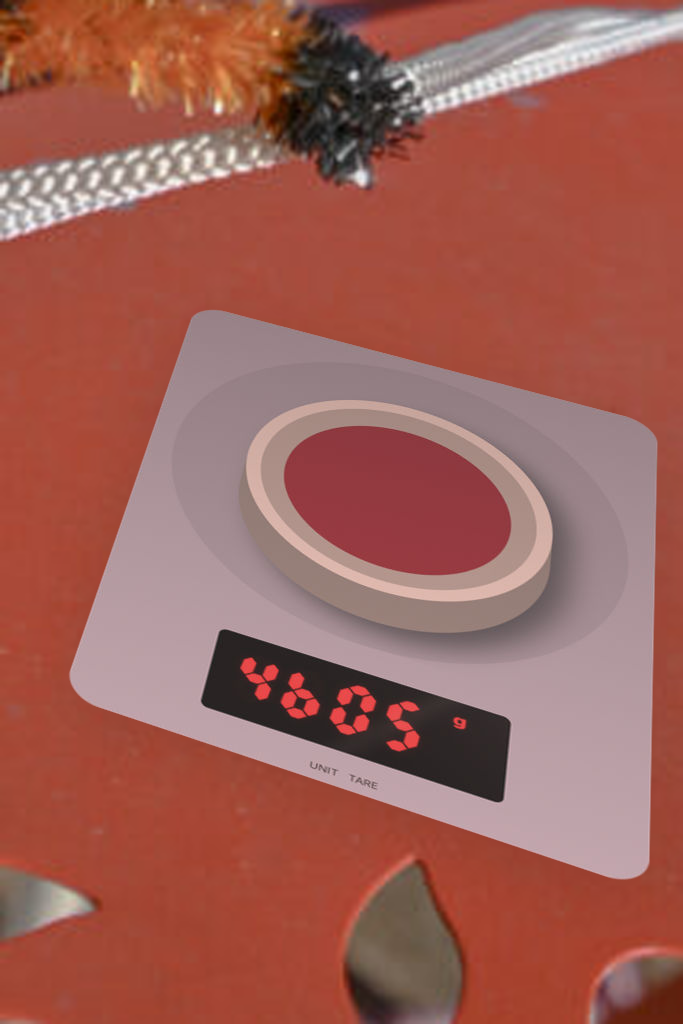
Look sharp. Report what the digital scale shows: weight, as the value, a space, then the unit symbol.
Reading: 4605 g
